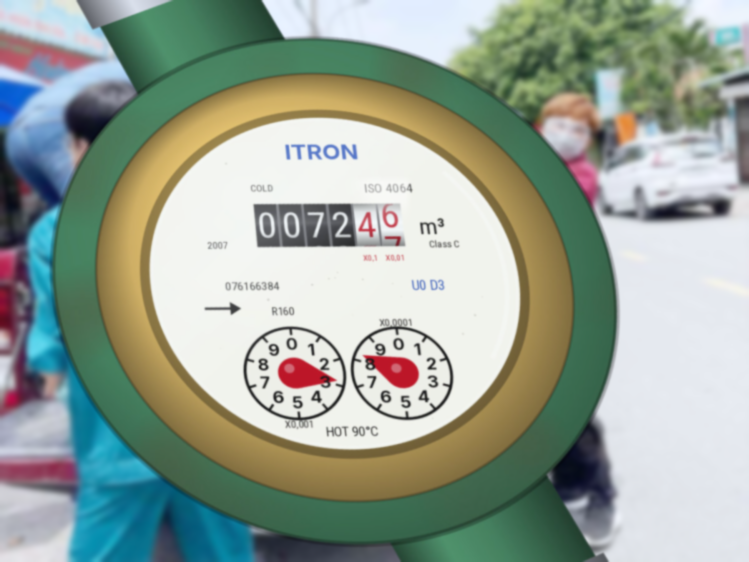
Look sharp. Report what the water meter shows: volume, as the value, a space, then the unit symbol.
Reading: 72.4628 m³
